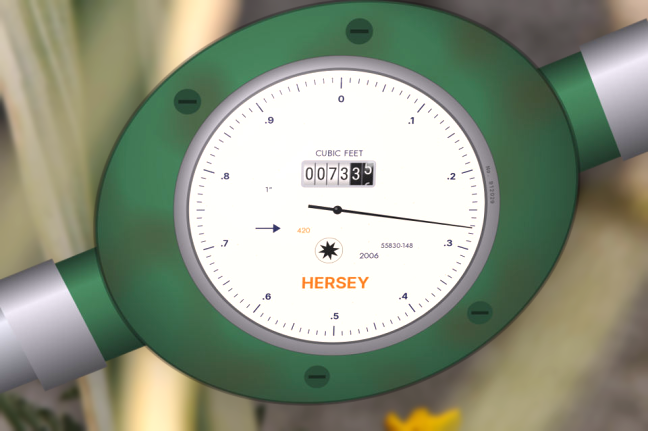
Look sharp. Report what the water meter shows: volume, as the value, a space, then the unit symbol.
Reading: 7335.27 ft³
